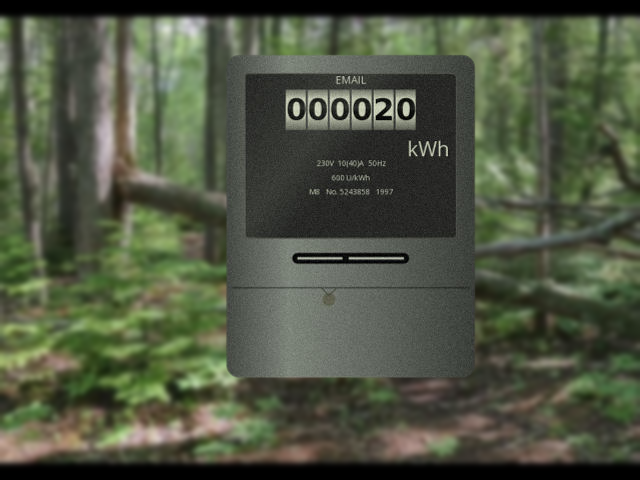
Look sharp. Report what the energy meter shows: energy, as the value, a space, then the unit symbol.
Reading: 20 kWh
